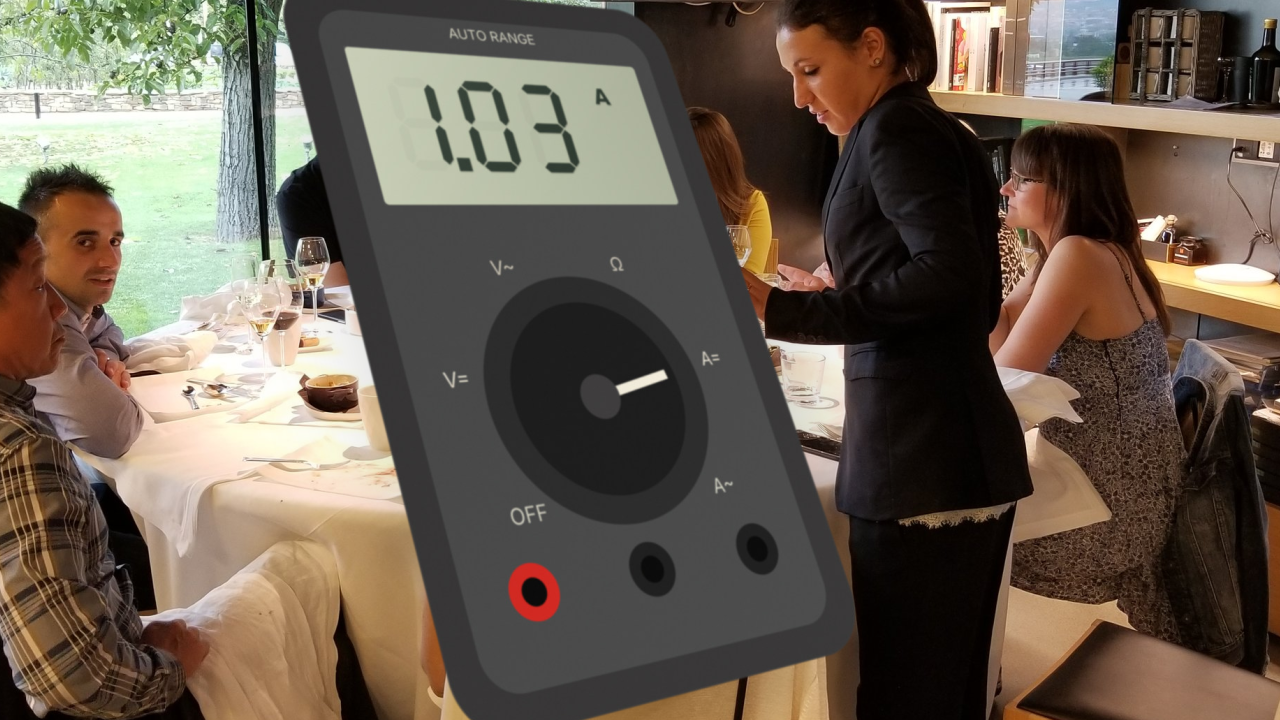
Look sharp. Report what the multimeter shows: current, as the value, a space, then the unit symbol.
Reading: 1.03 A
